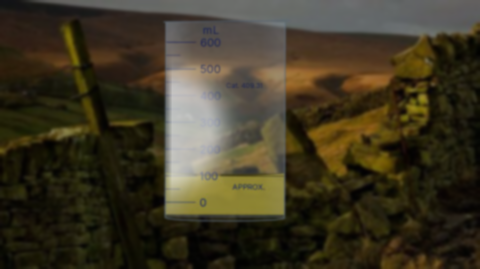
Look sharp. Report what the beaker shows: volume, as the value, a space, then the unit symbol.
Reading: 100 mL
